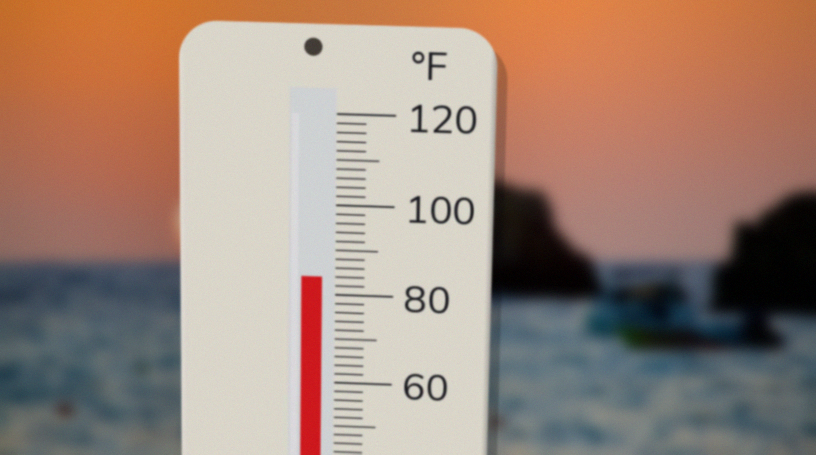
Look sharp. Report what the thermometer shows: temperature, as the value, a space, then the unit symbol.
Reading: 84 °F
